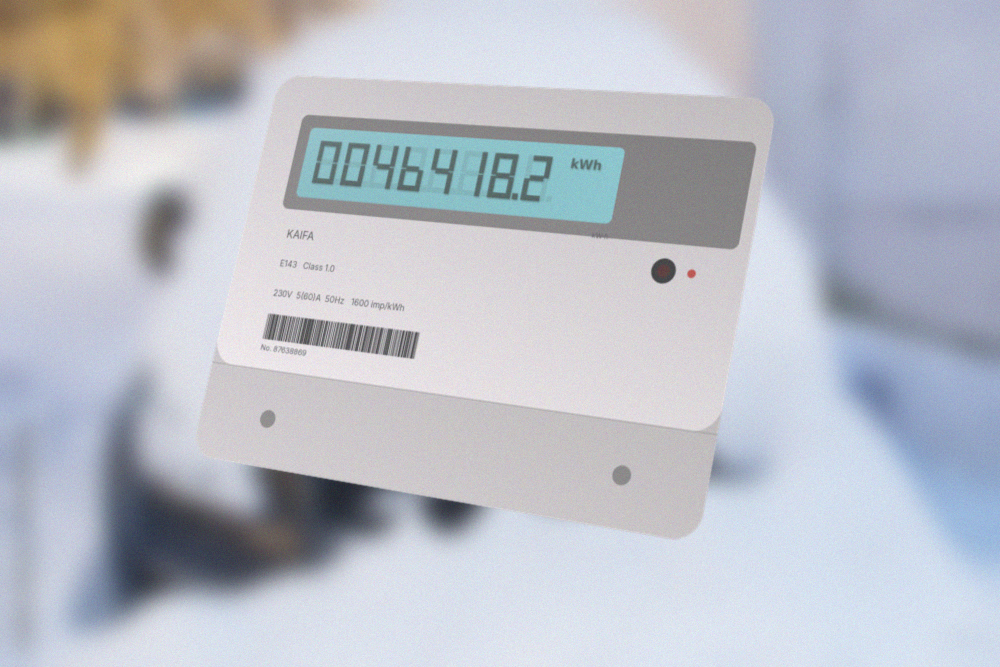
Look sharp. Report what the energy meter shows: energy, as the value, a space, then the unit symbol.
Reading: 46418.2 kWh
